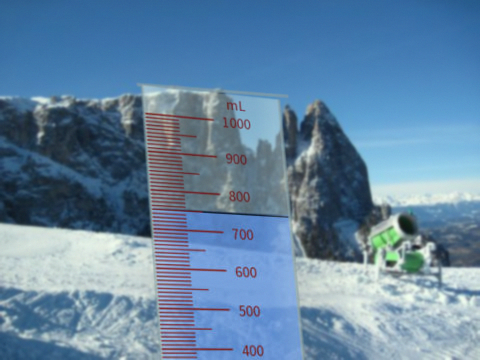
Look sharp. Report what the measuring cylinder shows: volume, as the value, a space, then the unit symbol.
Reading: 750 mL
